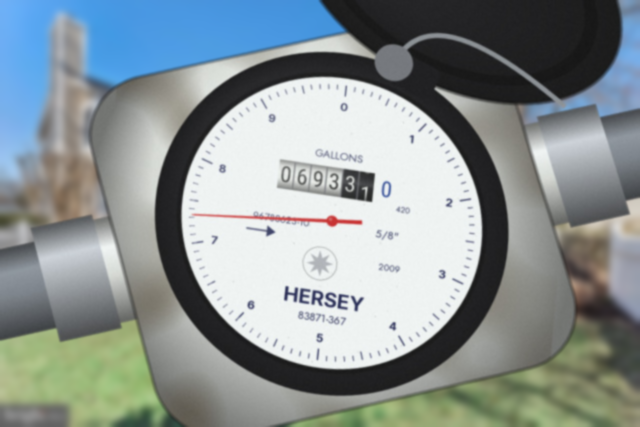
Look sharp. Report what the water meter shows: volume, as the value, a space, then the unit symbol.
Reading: 693307.3 gal
